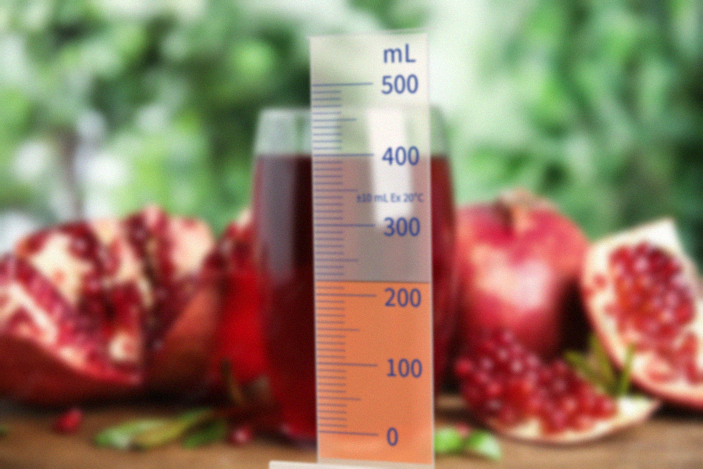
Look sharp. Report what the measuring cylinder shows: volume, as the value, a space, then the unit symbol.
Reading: 220 mL
